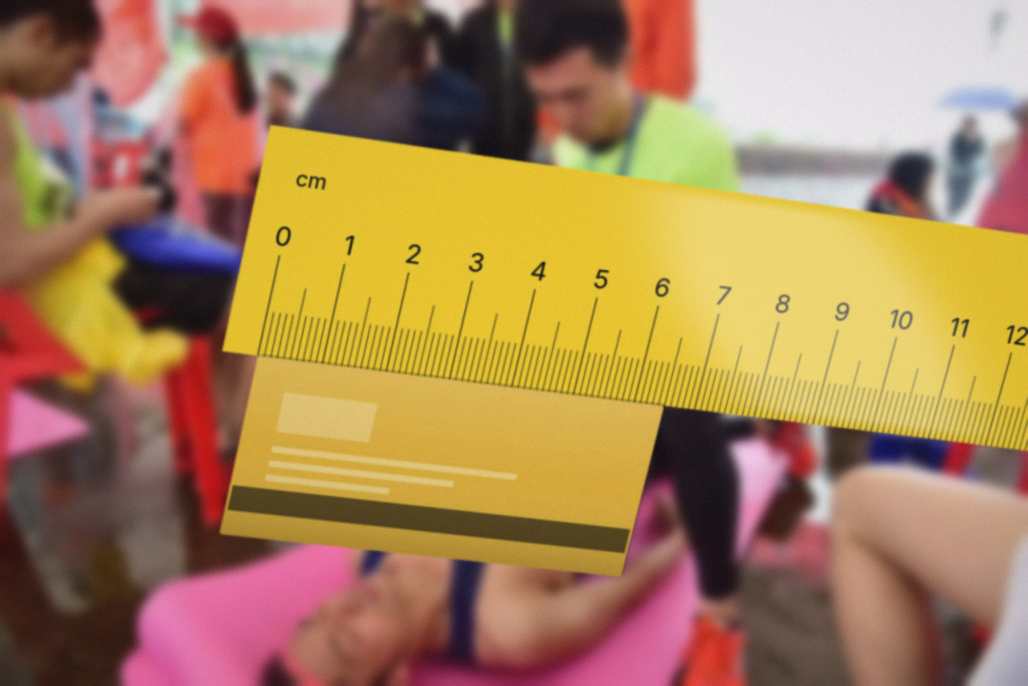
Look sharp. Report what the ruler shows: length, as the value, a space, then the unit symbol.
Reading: 6.5 cm
